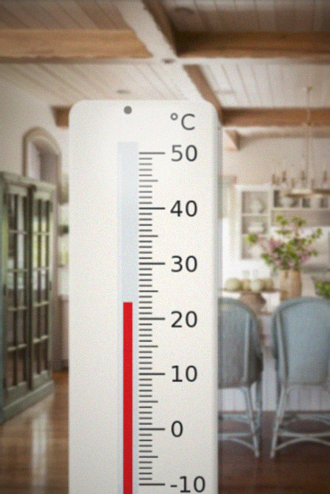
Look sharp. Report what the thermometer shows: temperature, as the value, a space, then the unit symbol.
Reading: 23 °C
